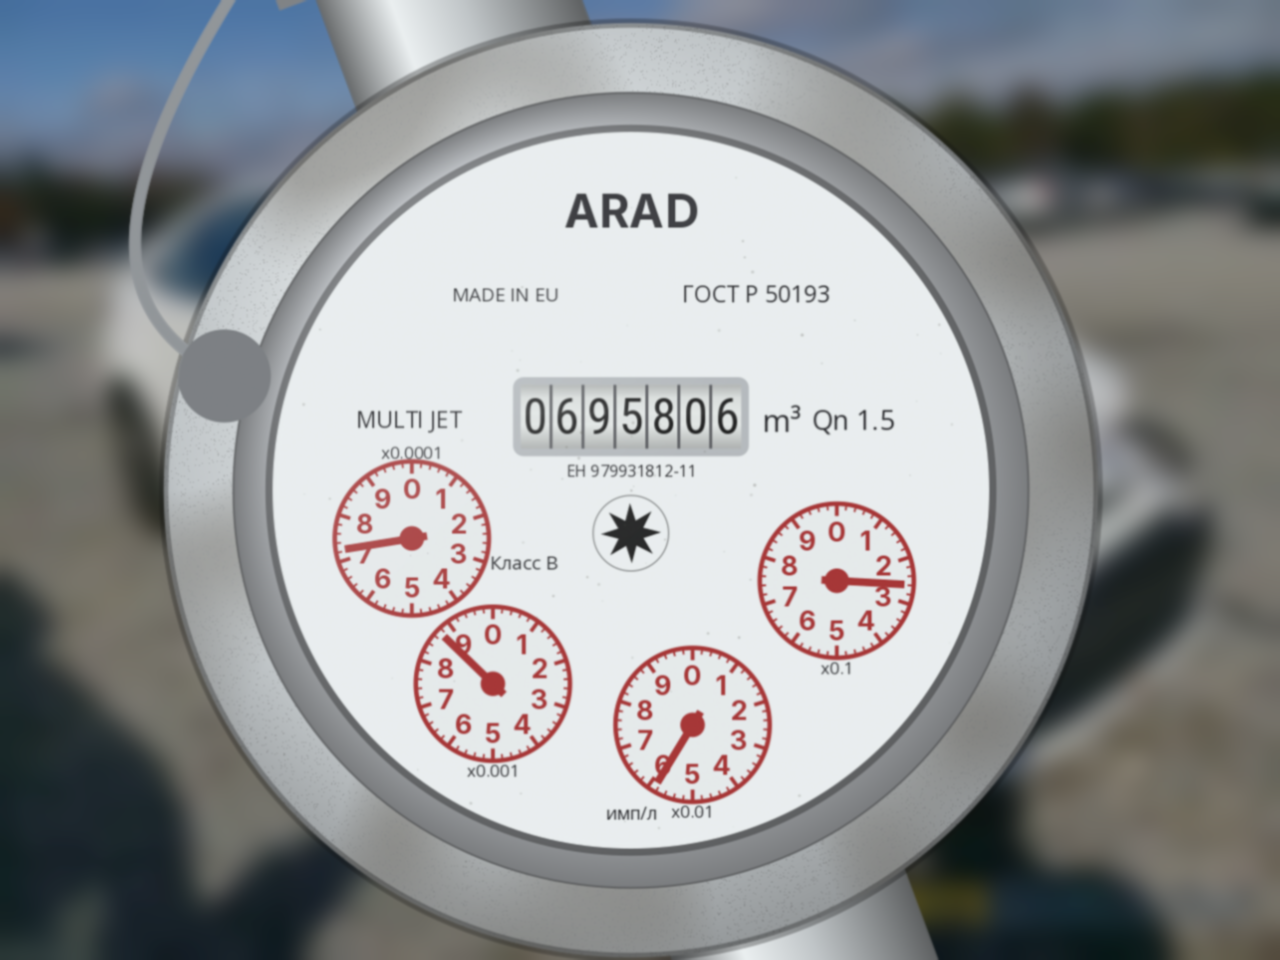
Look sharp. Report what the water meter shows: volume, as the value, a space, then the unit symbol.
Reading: 695806.2587 m³
